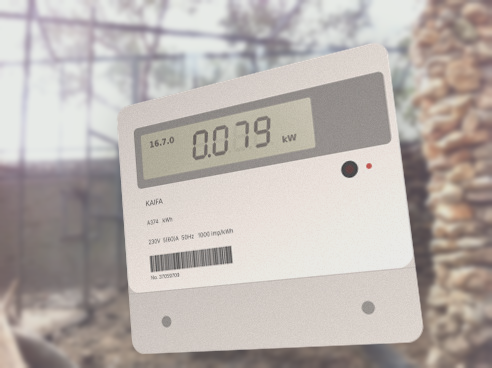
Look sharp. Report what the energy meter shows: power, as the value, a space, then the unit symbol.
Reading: 0.079 kW
